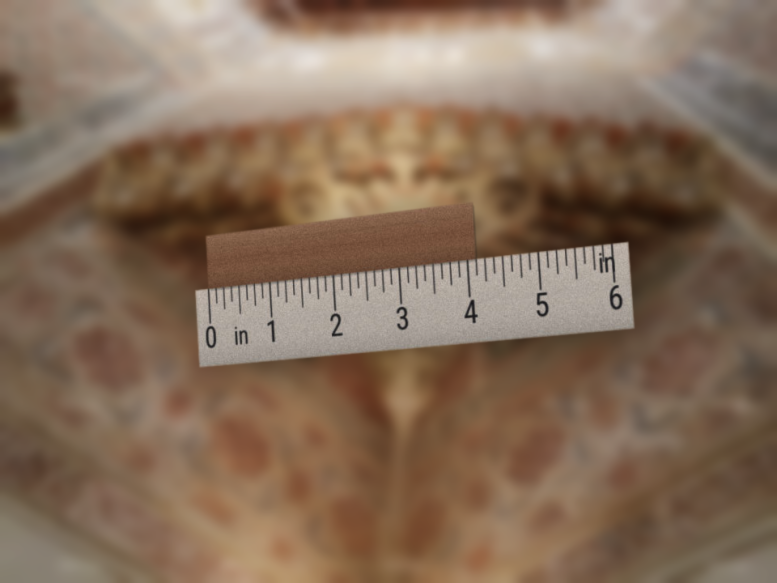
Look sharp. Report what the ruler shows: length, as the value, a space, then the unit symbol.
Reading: 4.125 in
